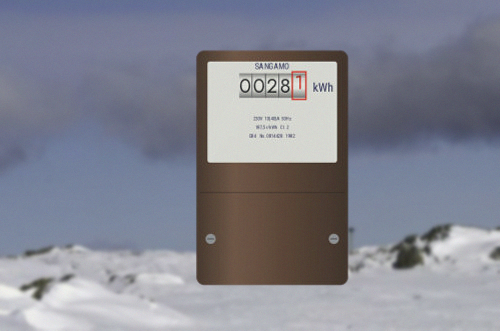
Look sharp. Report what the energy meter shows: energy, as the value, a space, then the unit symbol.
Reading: 28.1 kWh
